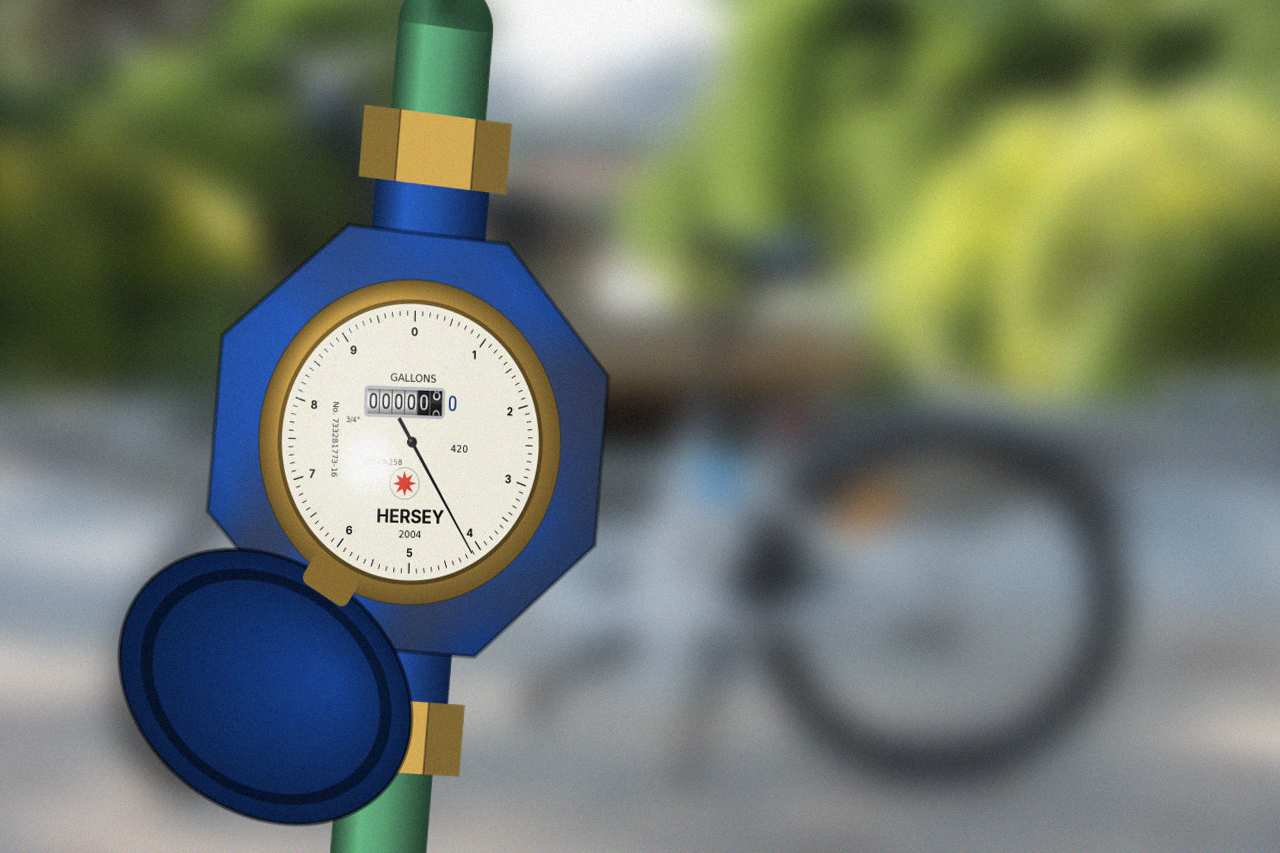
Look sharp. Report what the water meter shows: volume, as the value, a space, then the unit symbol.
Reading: 84.1 gal
